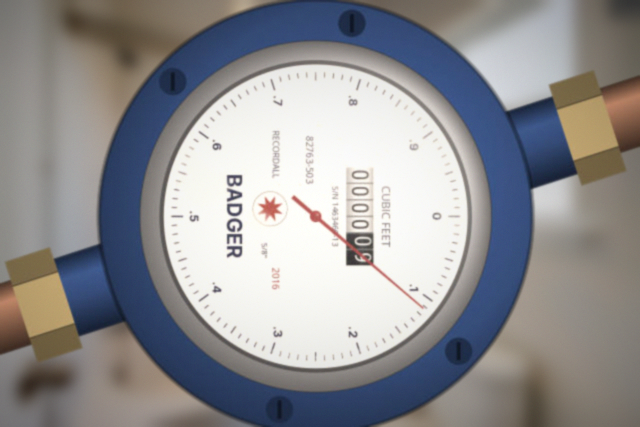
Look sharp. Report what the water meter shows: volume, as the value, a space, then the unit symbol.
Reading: 9.11 ft³
